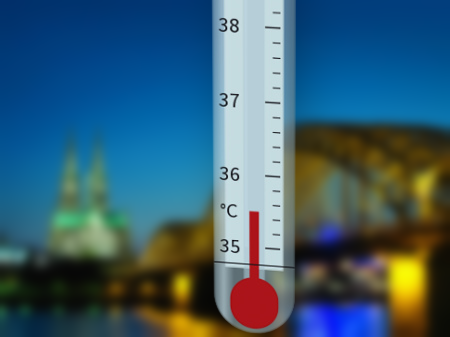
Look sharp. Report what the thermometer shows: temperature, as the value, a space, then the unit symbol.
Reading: 35.5 °C
